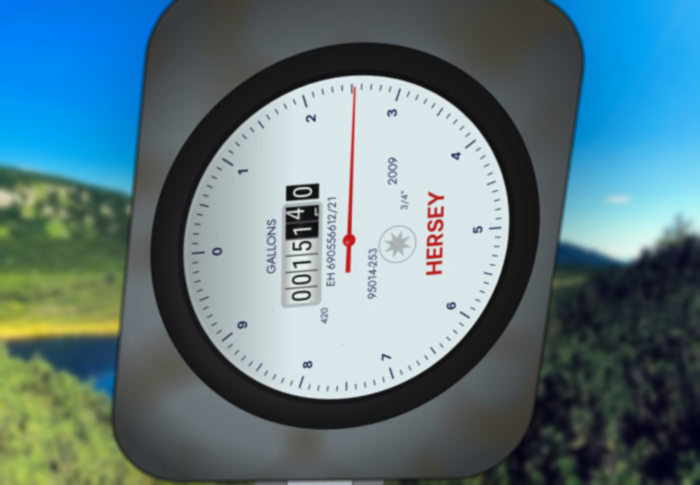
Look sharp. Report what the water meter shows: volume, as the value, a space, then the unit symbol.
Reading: 15142.5 gal
